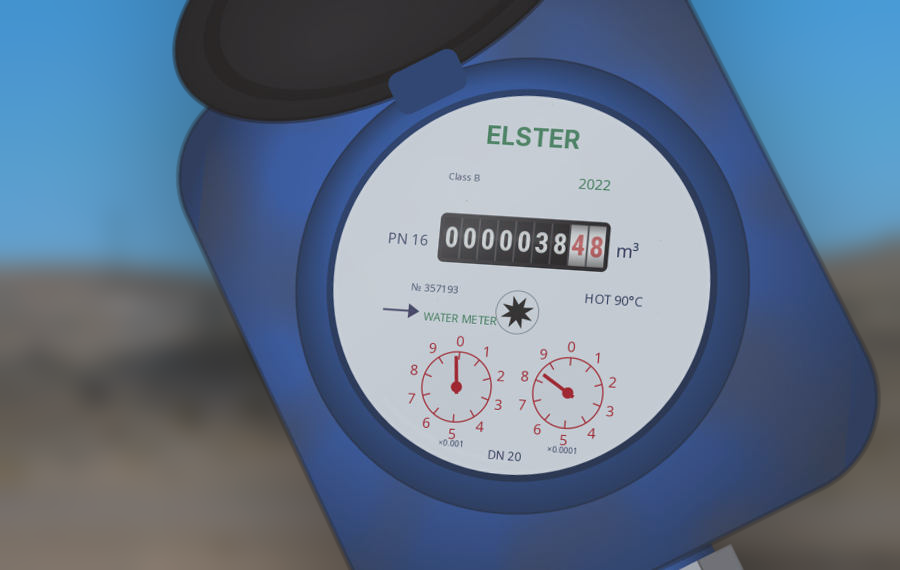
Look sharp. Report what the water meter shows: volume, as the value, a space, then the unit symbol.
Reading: 38.4798 m³
